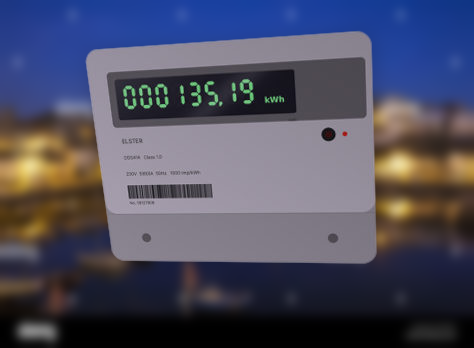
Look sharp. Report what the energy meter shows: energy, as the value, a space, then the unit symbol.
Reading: 135.19 kWh
